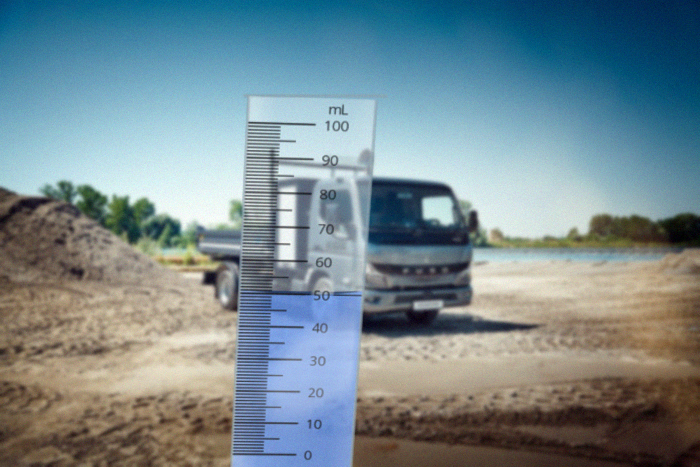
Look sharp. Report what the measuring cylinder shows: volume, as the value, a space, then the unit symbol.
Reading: 50 mL
